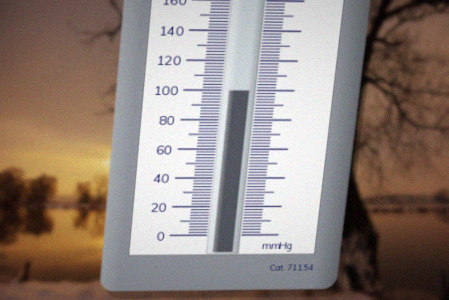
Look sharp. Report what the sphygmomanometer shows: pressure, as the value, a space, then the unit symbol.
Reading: 100 mmHg
